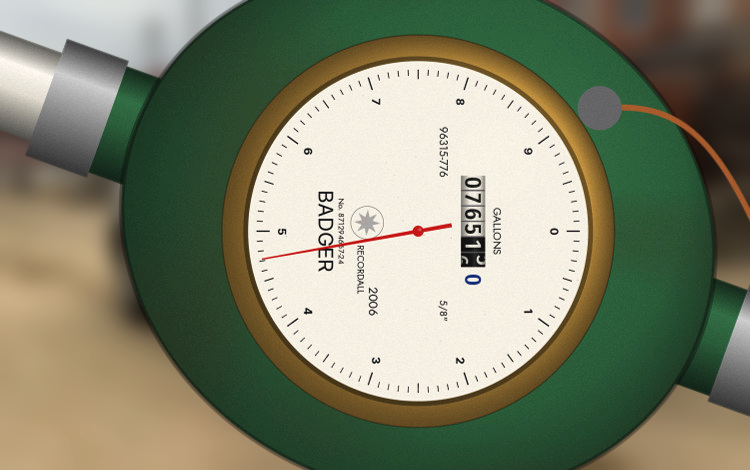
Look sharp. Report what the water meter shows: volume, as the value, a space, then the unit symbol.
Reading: 765154.7 gal
